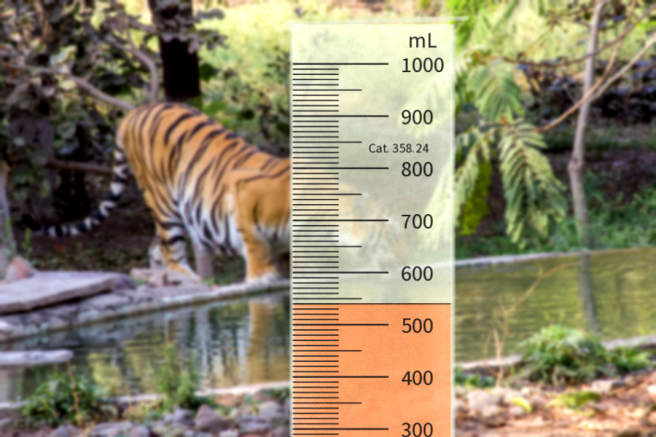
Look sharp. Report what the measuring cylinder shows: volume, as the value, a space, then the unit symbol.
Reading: 540 mL
